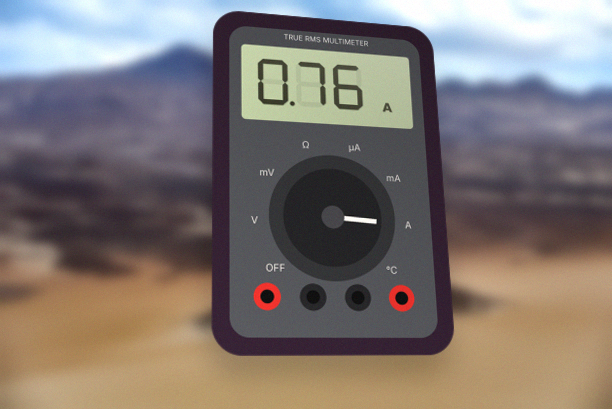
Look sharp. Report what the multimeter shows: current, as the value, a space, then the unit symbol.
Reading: 0.76 A
